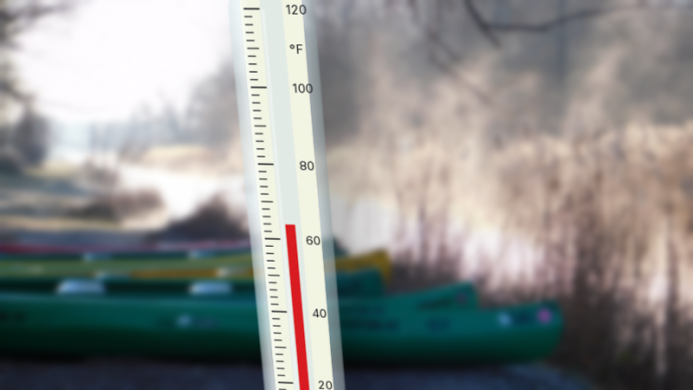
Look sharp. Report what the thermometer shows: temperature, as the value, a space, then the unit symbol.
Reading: 64 °F
